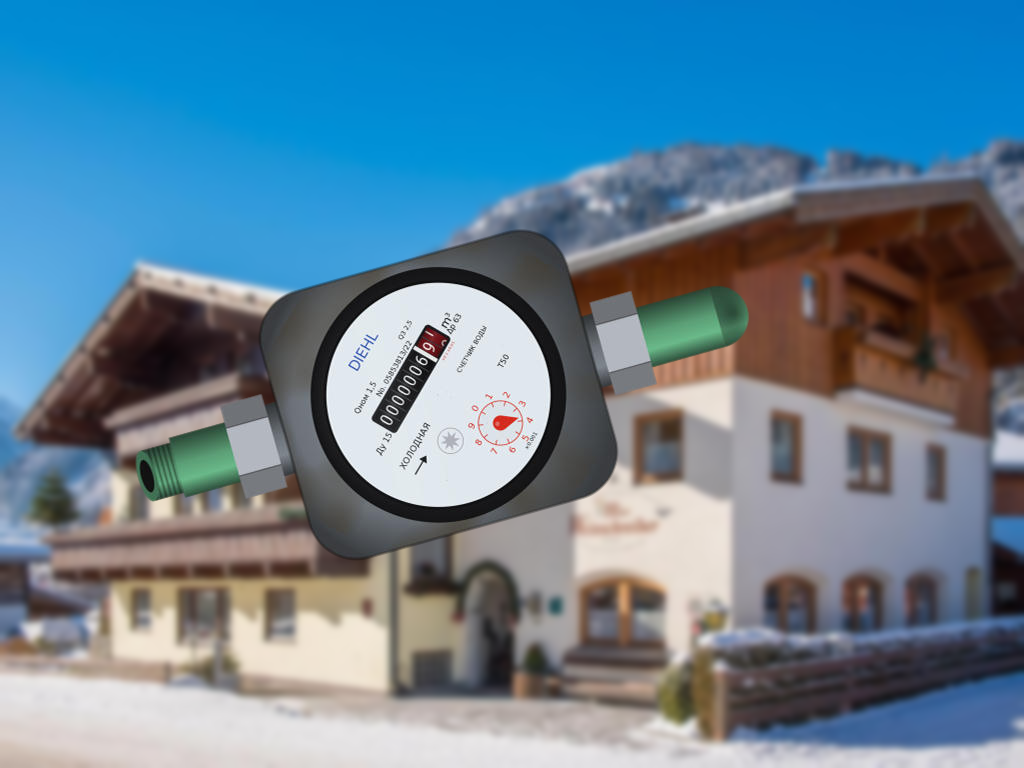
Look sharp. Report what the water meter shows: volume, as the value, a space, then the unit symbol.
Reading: 6.913 m³
